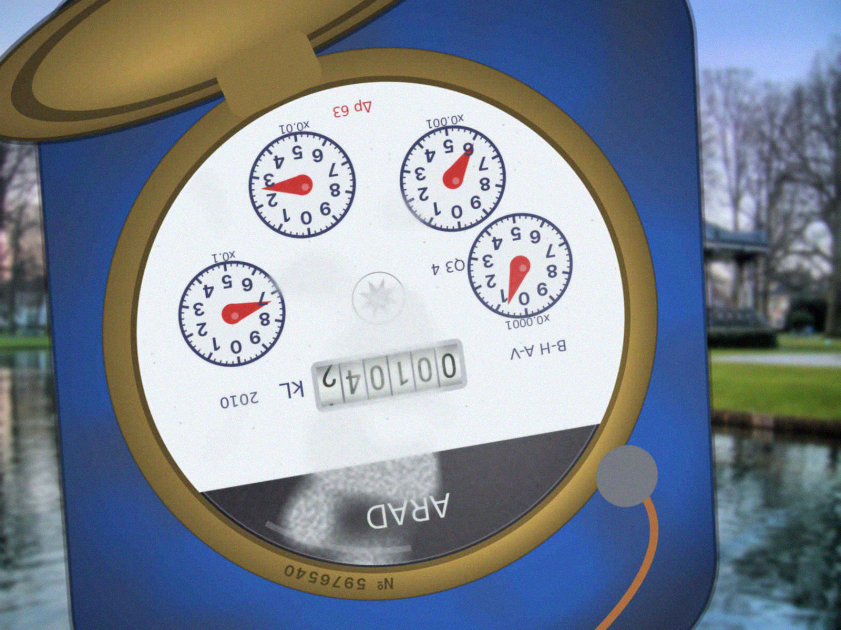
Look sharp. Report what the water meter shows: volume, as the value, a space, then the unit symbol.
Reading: 1041.7260 kL
